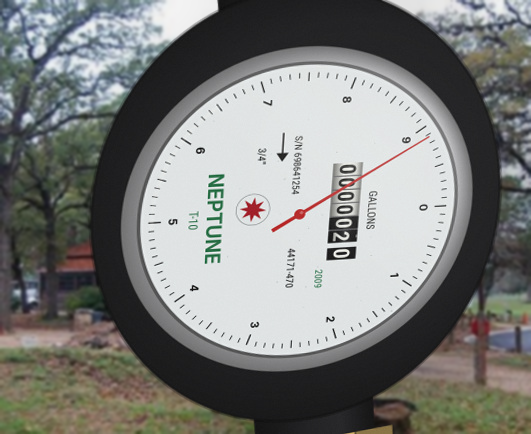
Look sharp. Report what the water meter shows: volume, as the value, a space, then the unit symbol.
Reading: 19.1 gal
